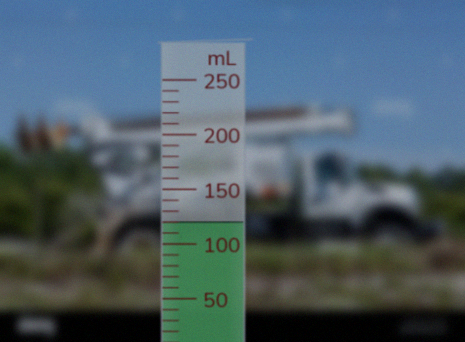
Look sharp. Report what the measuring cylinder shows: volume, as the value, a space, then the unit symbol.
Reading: 120 mL
